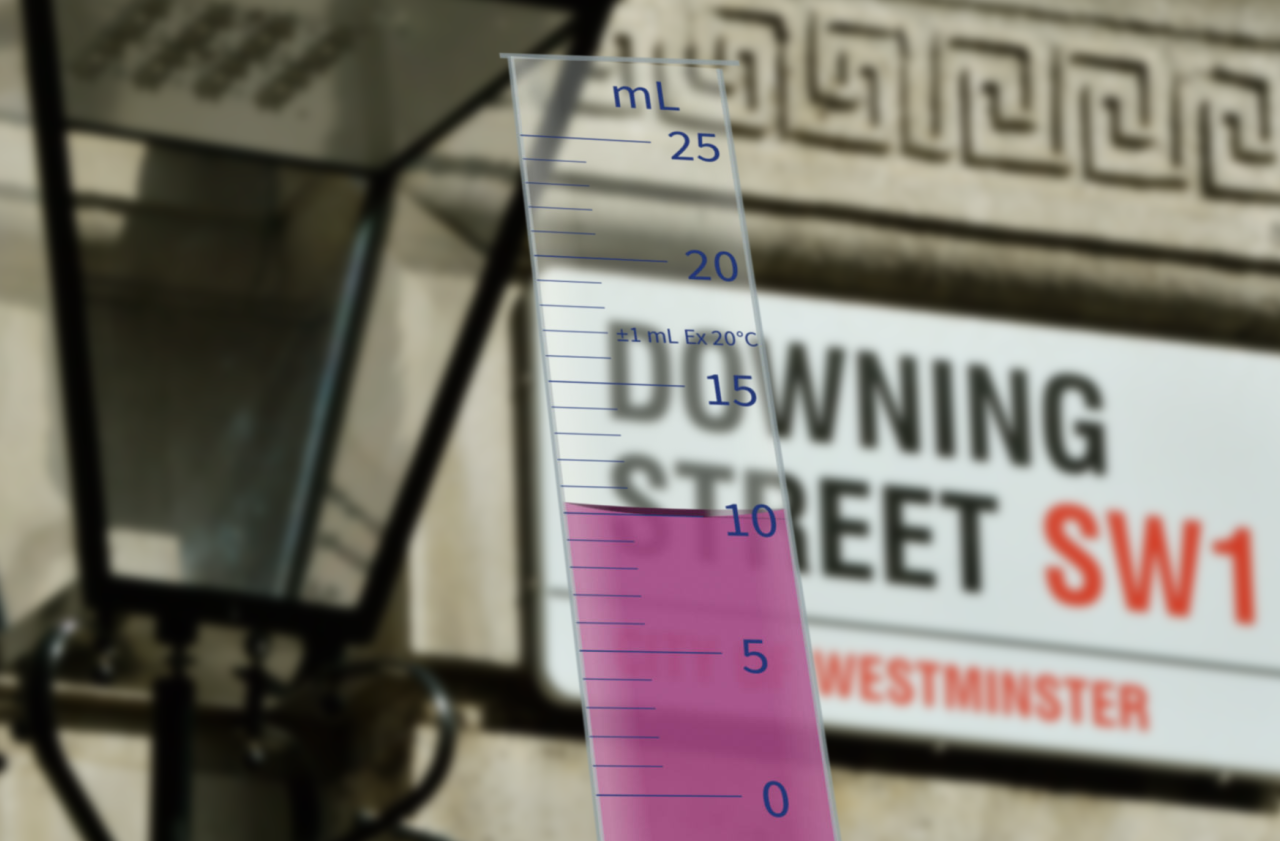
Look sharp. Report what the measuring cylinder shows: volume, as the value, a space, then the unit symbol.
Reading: 10 mL
